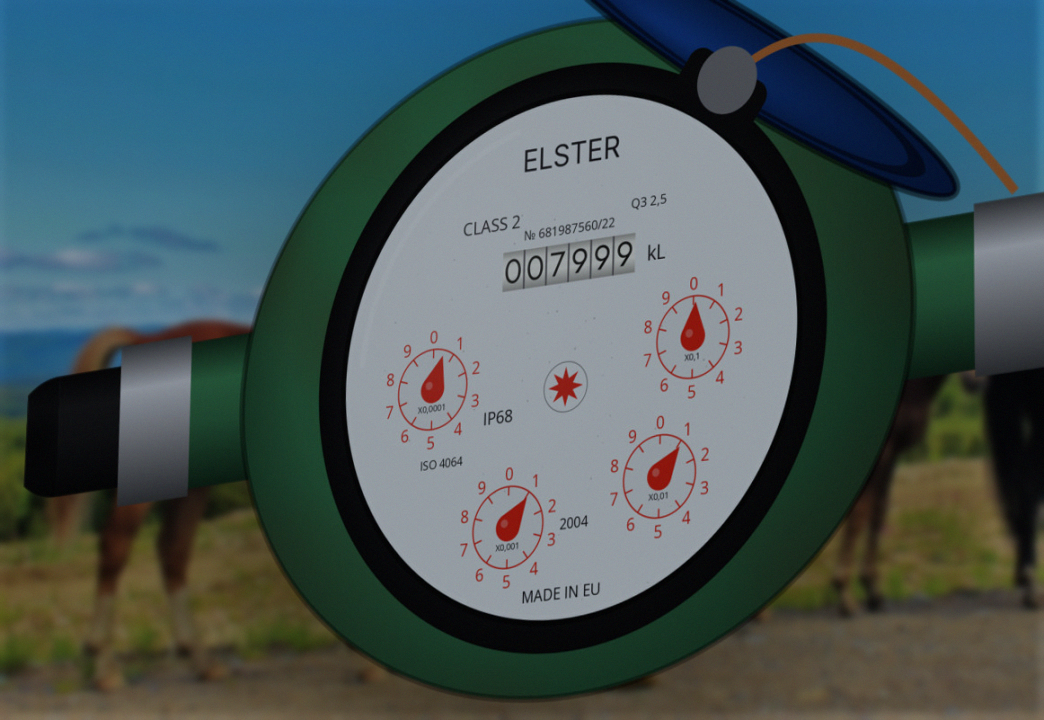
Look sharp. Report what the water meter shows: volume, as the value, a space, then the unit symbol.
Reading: 7999.0110 kL
